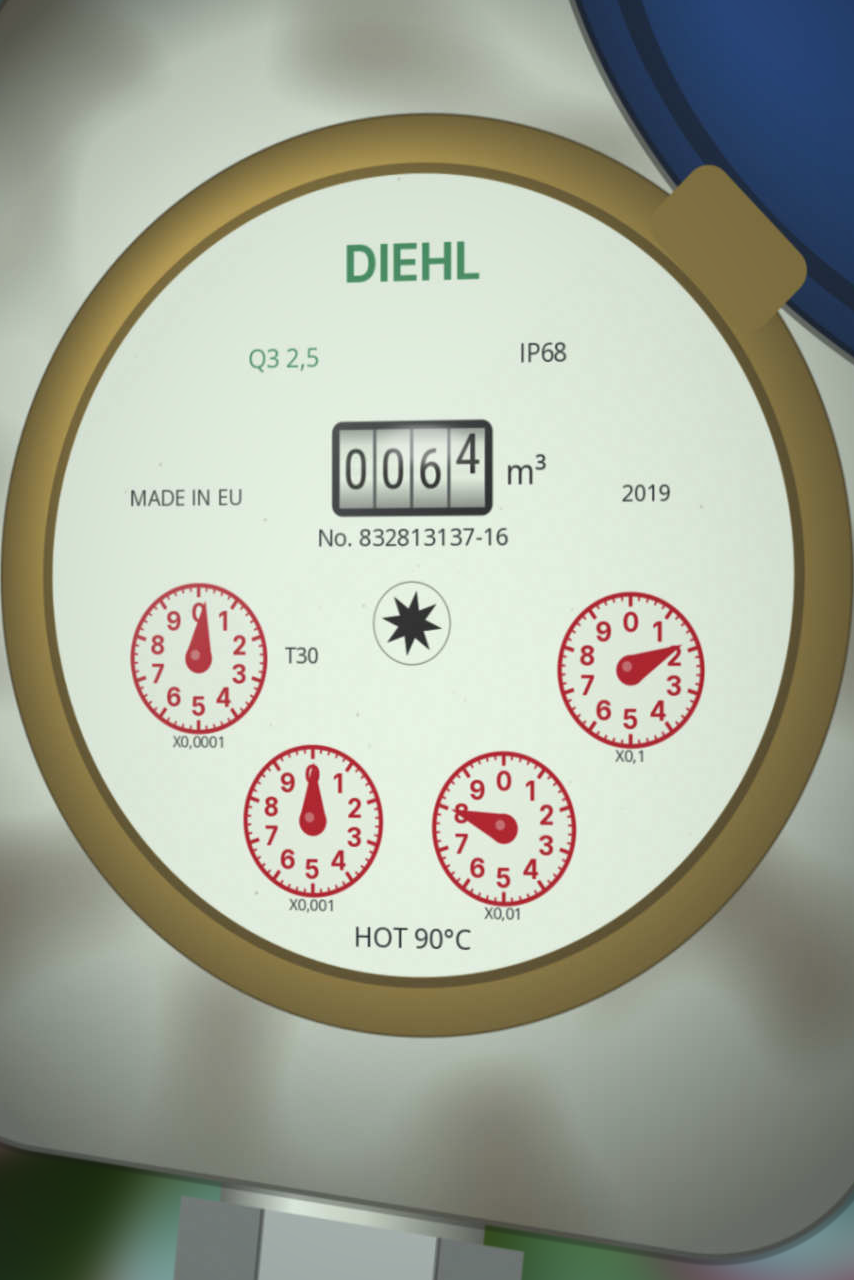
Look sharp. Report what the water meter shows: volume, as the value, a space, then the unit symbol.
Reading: 64.1800 m³
